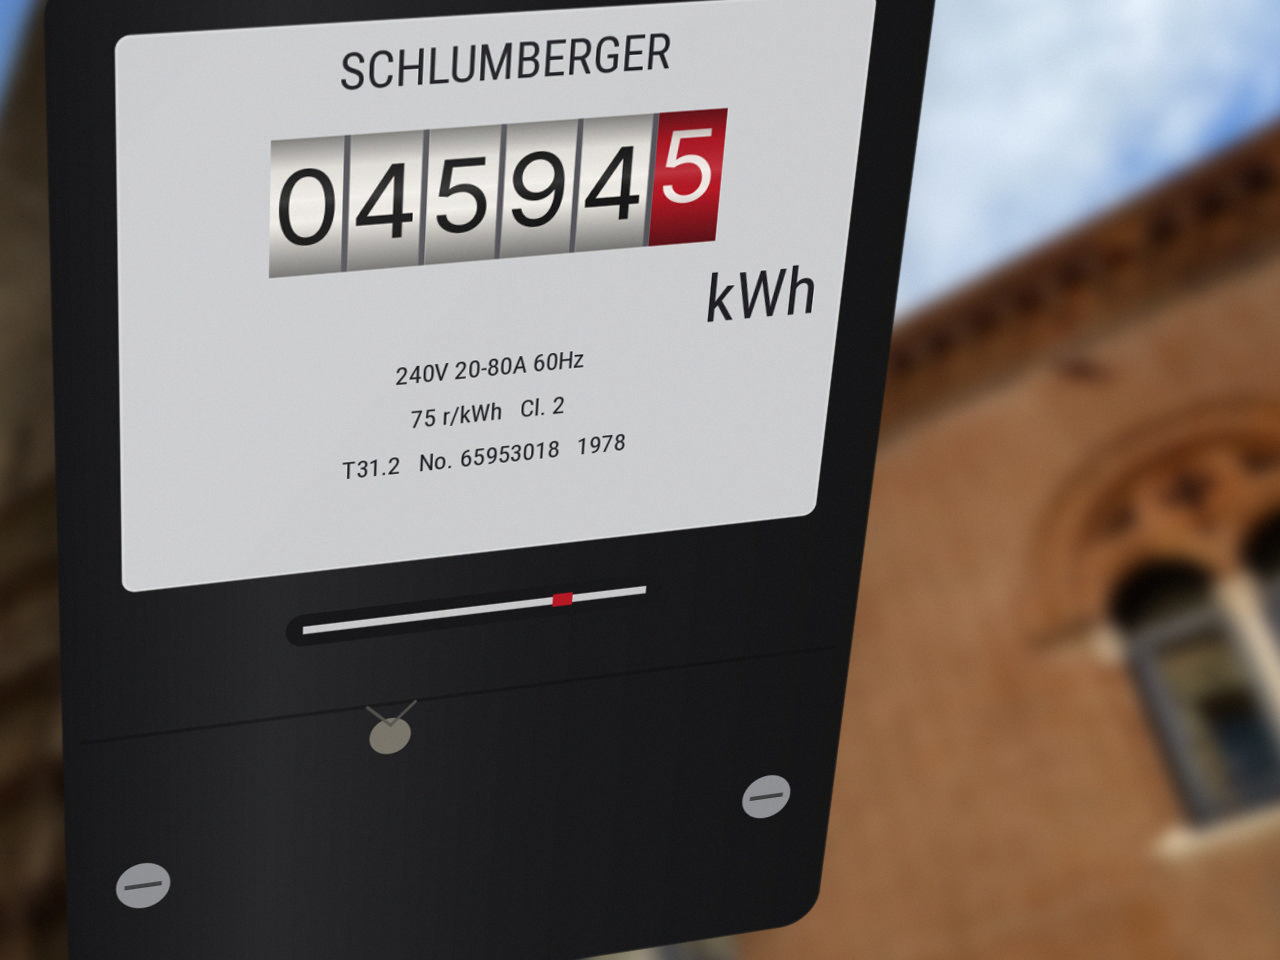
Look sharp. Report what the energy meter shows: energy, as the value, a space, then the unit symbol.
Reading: 4594.5 kWh
